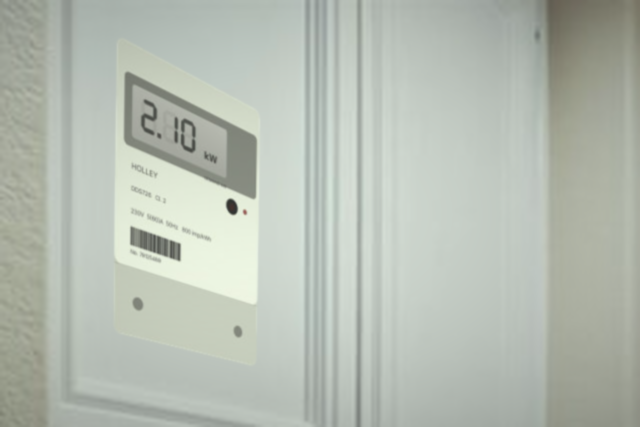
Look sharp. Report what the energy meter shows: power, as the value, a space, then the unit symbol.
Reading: 2.10 kW
